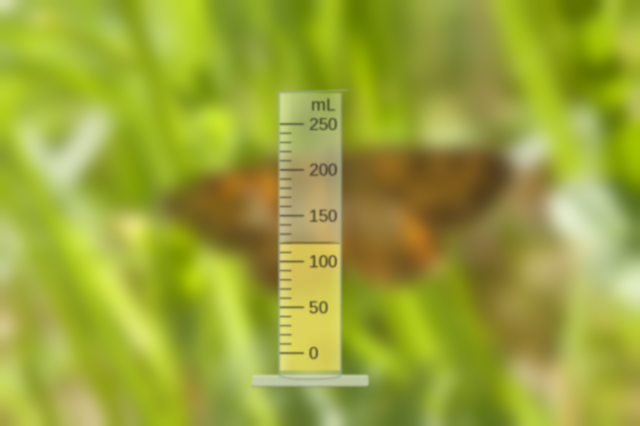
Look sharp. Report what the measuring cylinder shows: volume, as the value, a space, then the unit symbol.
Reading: 120 mL
